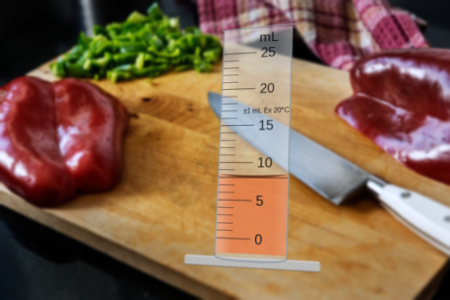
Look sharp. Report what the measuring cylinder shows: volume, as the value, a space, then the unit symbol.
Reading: 8 mL
